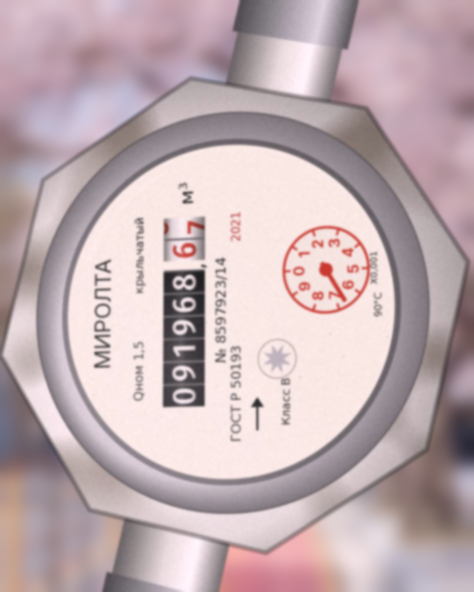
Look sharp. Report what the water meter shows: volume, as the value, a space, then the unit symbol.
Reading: 91968.666 m³
